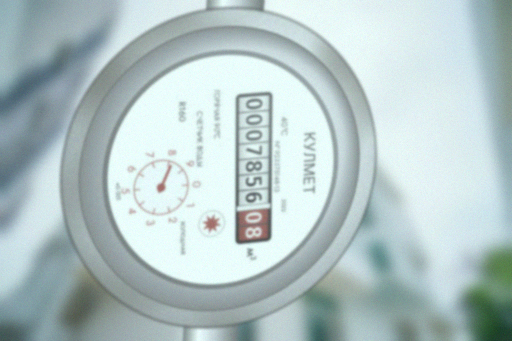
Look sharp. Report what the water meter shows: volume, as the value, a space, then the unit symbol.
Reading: 7856.088 m³
